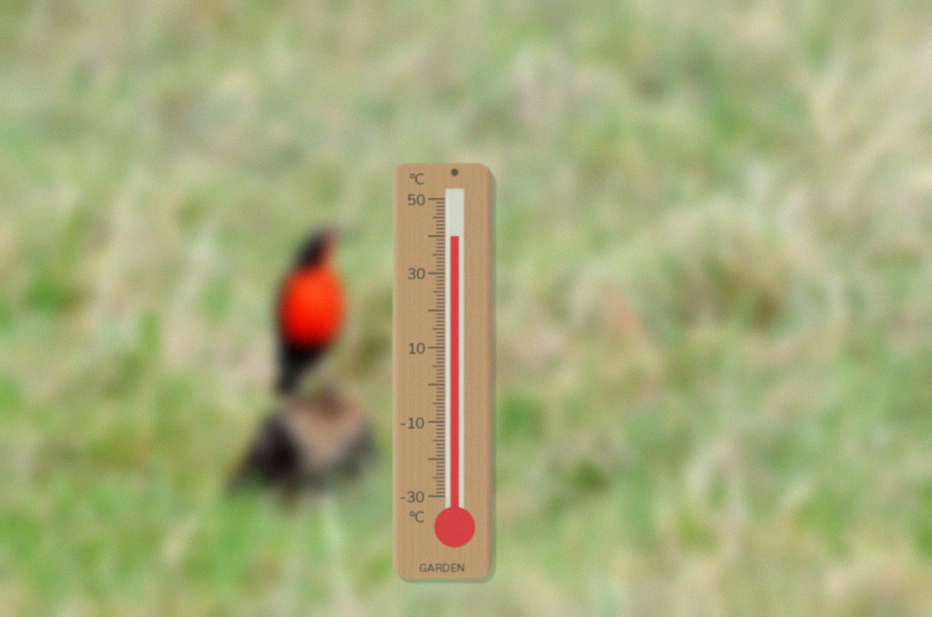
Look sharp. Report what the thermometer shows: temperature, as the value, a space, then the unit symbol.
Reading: 40 °C
